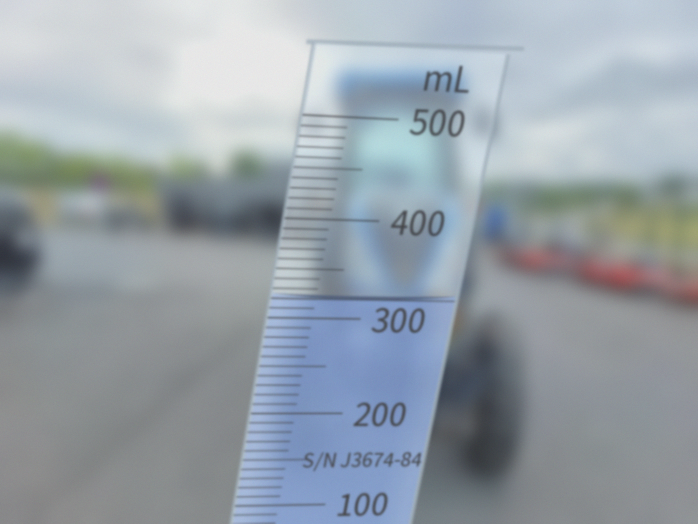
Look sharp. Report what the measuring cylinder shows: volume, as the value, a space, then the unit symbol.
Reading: 320 mL
